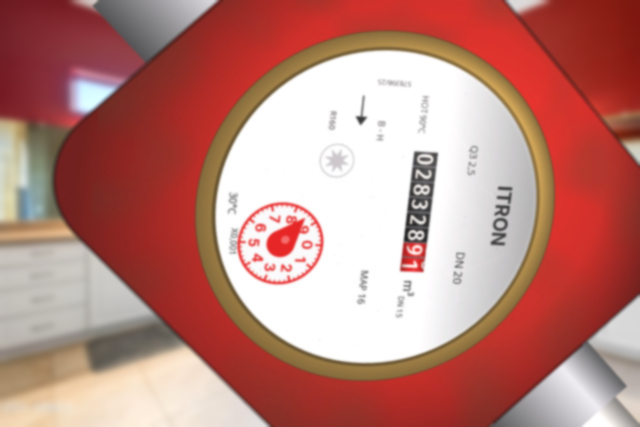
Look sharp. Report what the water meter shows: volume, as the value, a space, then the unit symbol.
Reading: 28328.908 m³
